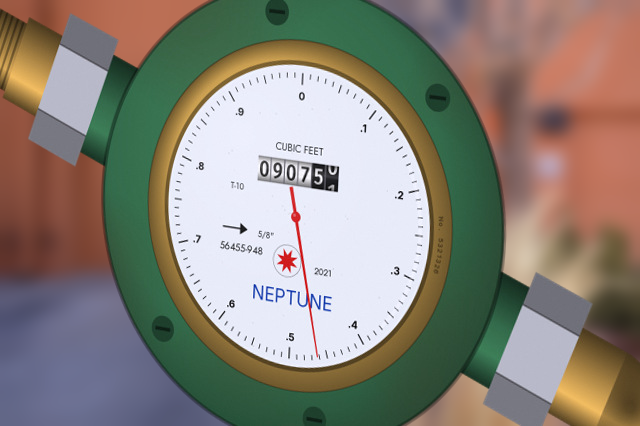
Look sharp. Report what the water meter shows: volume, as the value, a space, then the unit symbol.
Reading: 90750.46 ft³
